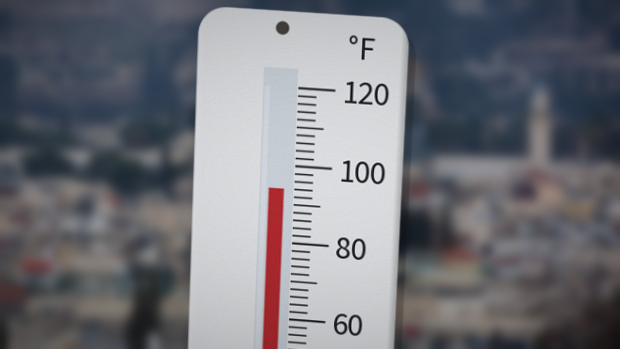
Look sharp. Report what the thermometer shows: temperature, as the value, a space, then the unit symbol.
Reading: 94 °F
